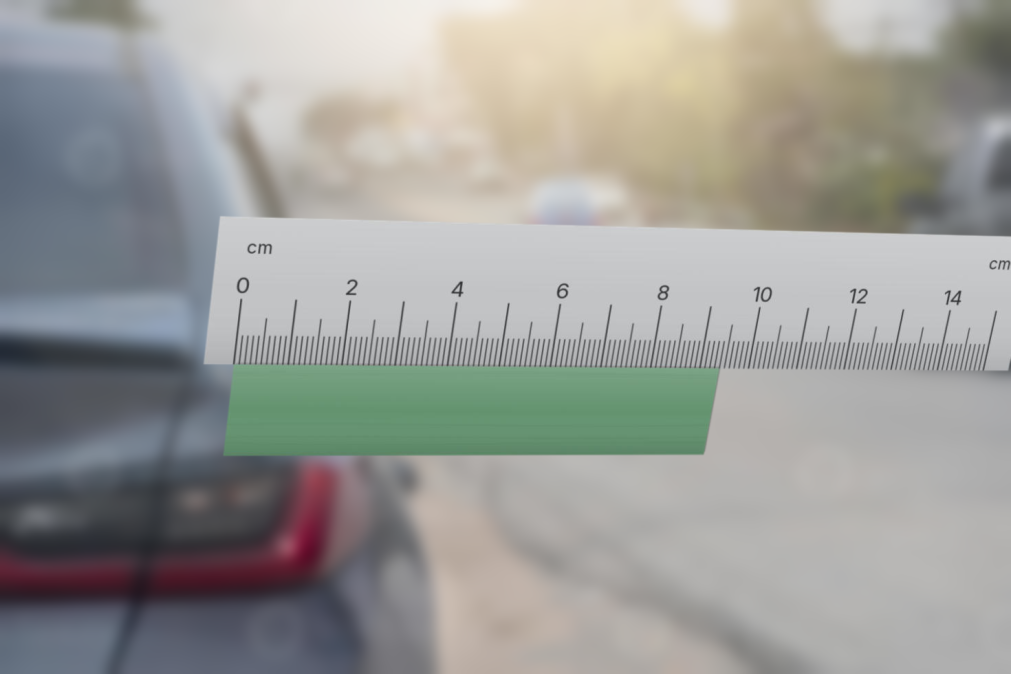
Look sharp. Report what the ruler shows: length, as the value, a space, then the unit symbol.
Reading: 9.4 cm
